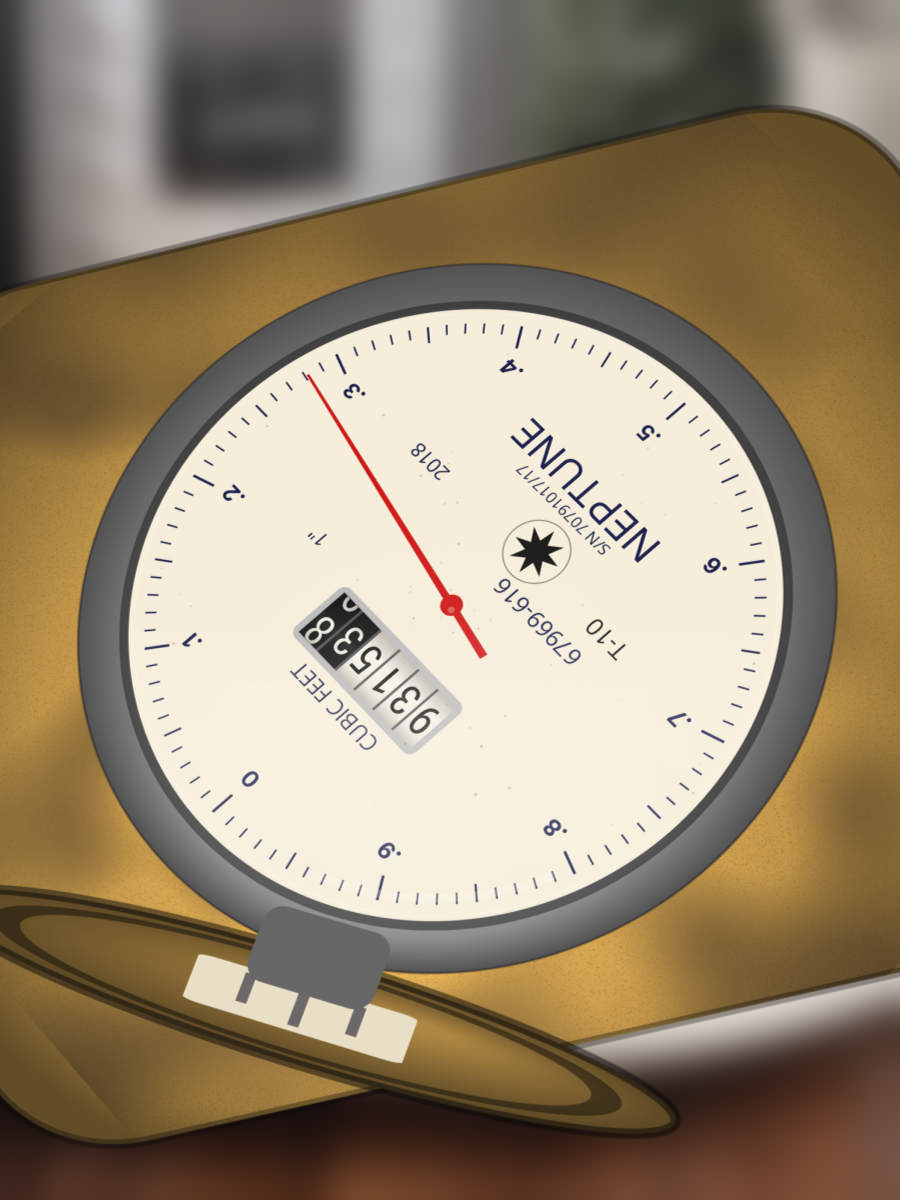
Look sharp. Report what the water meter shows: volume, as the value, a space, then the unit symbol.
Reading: 931538.28 ft³
